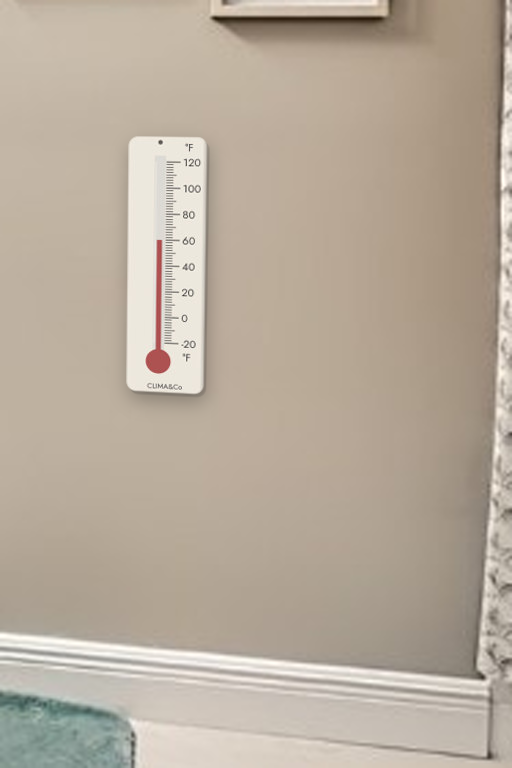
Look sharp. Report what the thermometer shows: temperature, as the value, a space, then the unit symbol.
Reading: 60 °F
